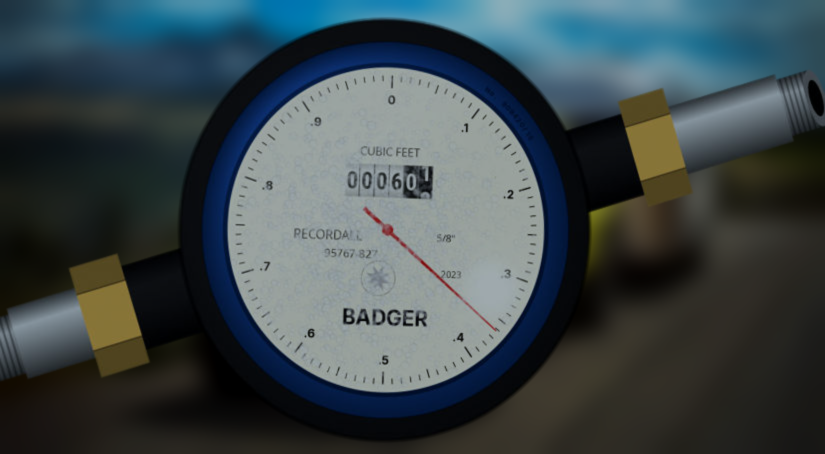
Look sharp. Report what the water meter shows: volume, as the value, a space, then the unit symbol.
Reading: 601.36 ft³
